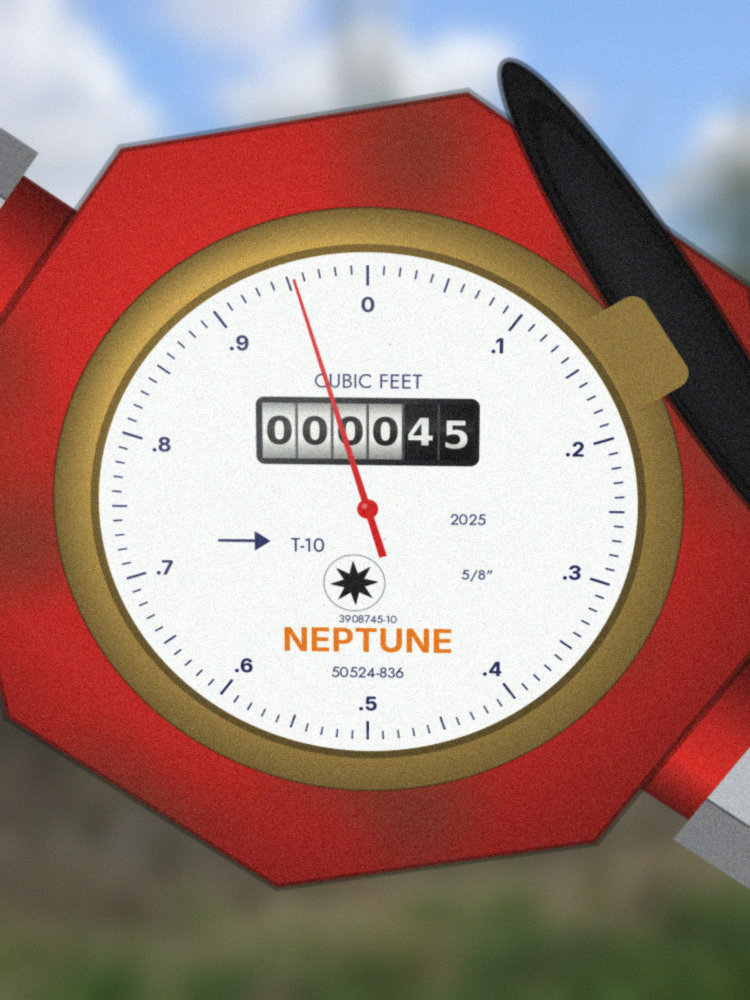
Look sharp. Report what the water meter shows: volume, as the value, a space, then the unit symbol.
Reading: 44.95 ft³
